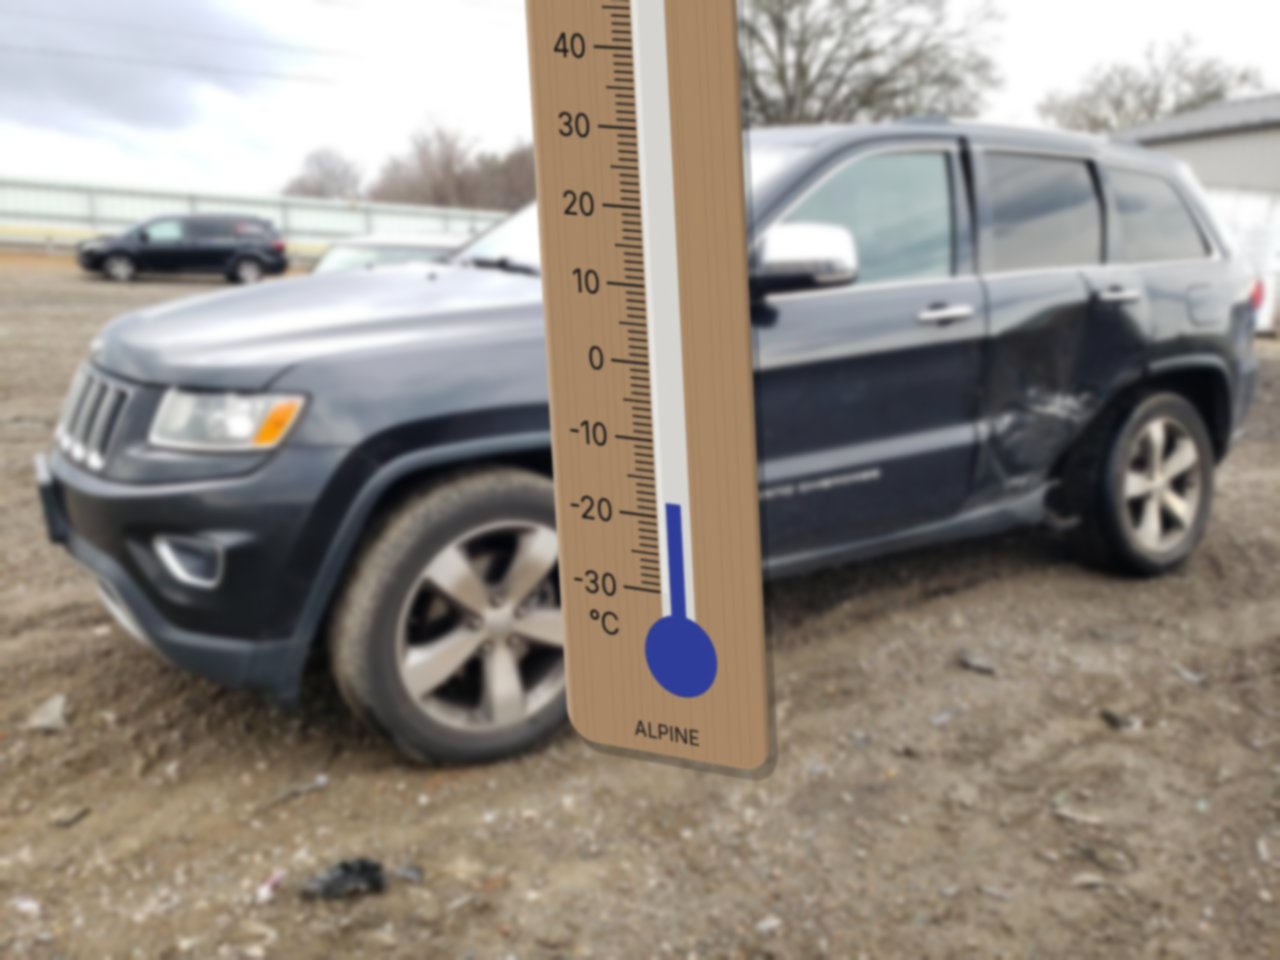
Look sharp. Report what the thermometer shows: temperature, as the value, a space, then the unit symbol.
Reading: -18 °C
